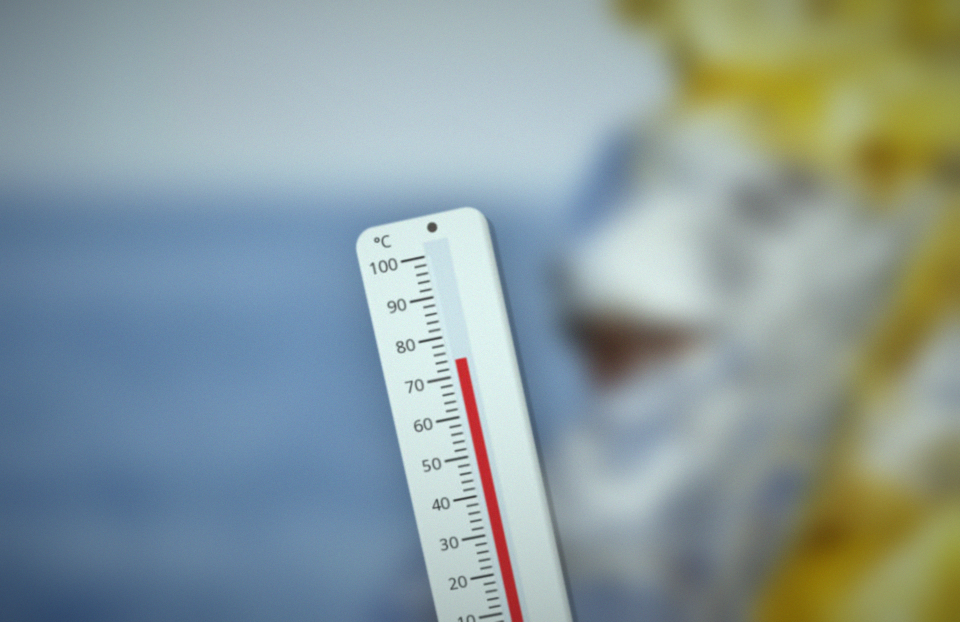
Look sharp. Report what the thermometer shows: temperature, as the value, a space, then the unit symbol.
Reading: 74 °C
